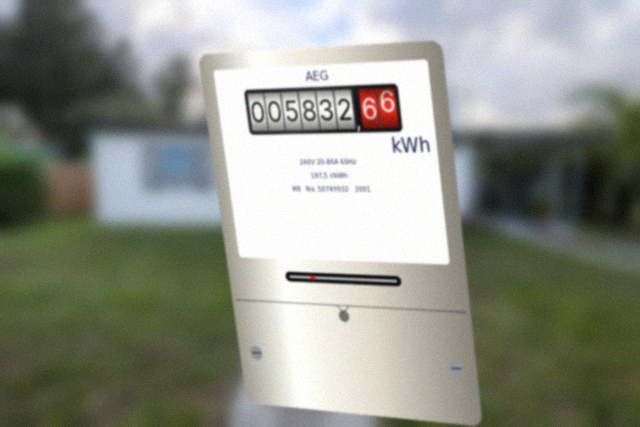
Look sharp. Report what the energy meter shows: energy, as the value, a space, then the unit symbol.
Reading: 5832.66 kWh
